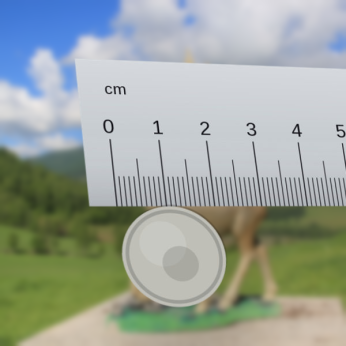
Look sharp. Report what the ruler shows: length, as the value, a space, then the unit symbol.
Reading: 2.1 cm
